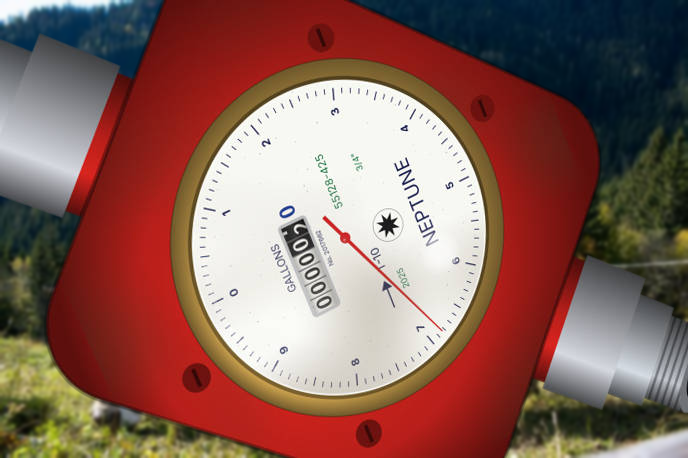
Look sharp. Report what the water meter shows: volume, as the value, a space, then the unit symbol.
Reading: 16.8 gal
